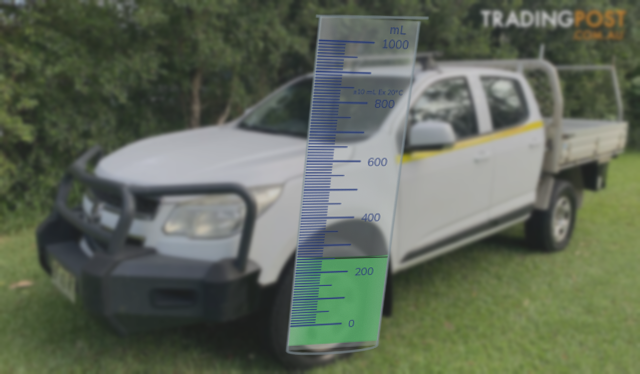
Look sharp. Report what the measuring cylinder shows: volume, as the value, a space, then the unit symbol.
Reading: 250 mL
